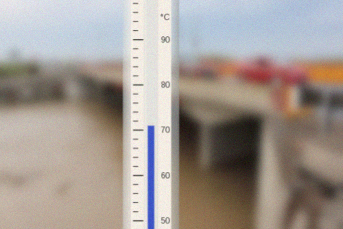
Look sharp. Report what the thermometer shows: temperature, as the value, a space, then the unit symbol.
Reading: 71 °C
